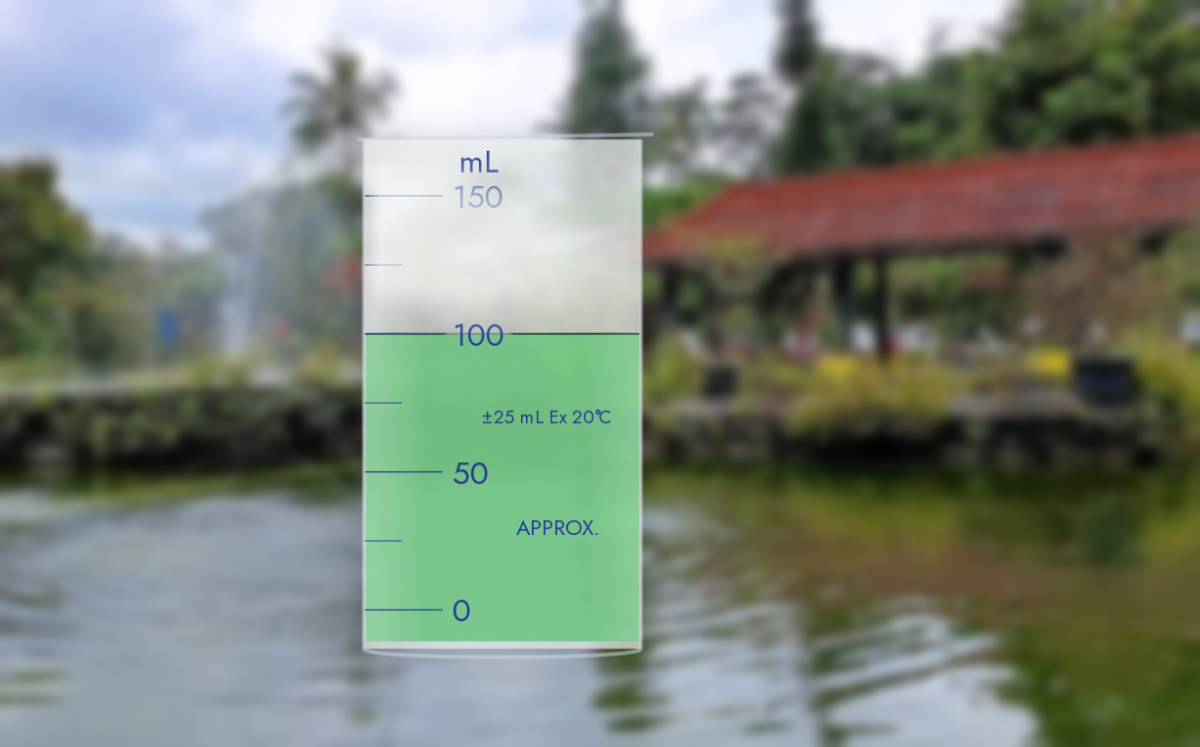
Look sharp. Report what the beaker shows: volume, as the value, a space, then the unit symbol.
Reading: 100 mL
